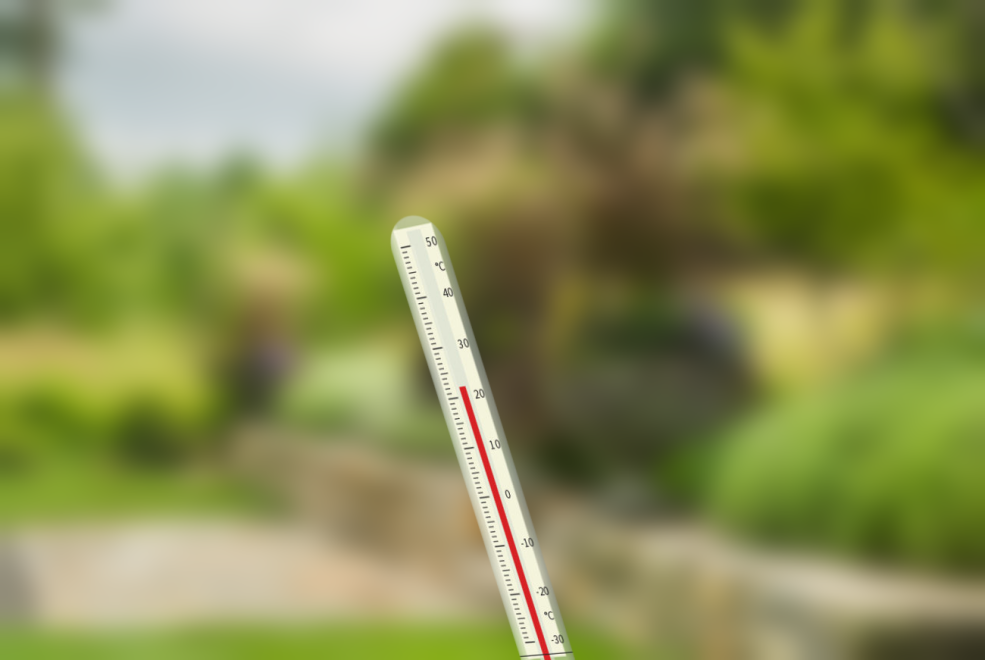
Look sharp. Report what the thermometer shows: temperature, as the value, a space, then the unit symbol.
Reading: 22 °C
